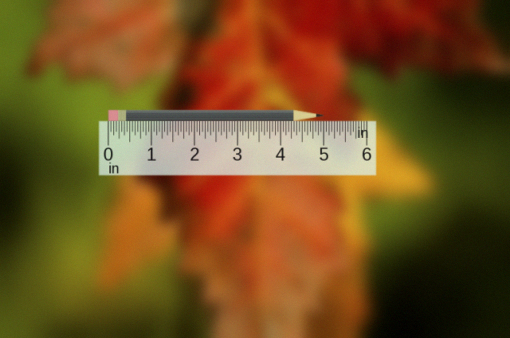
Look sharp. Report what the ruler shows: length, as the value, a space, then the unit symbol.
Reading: 5 in
